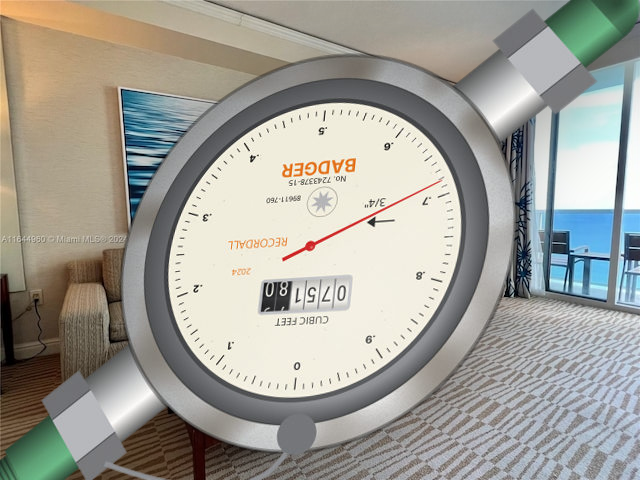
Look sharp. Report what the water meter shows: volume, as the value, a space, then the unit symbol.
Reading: 75179.68 ft³
